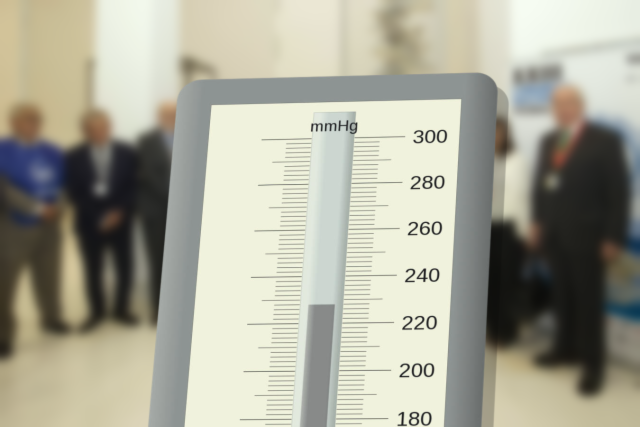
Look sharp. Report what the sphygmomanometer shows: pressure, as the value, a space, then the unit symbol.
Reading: 228 mmHg
